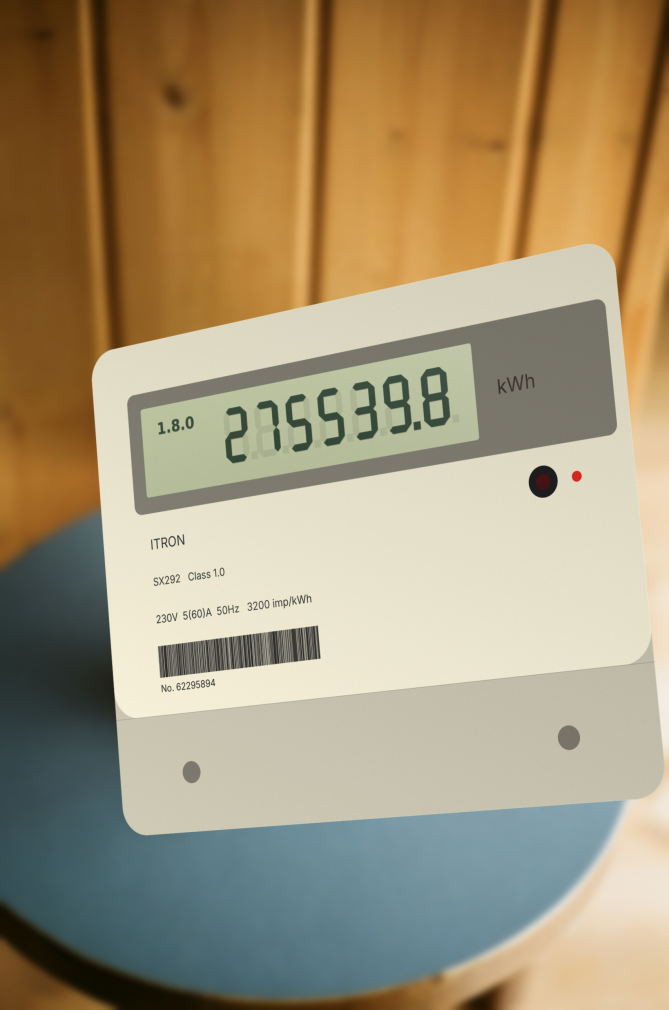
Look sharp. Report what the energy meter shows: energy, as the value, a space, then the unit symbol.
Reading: 275539.8 kWh
